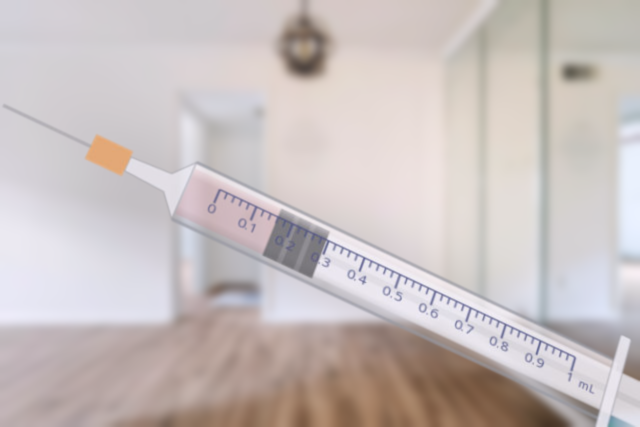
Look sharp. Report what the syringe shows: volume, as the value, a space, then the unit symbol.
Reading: 0.16 mL
